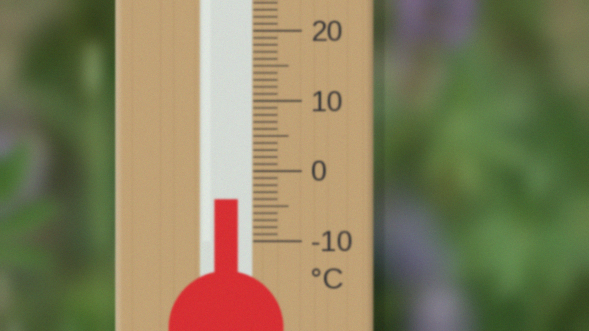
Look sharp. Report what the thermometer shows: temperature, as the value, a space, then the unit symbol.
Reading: -4 °C
